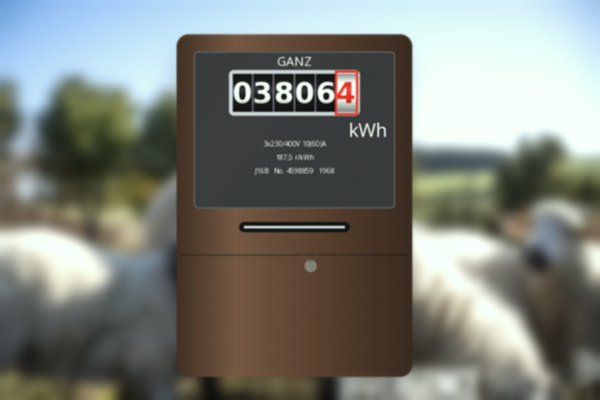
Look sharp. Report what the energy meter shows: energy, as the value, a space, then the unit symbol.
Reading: 3806.4 kWh
